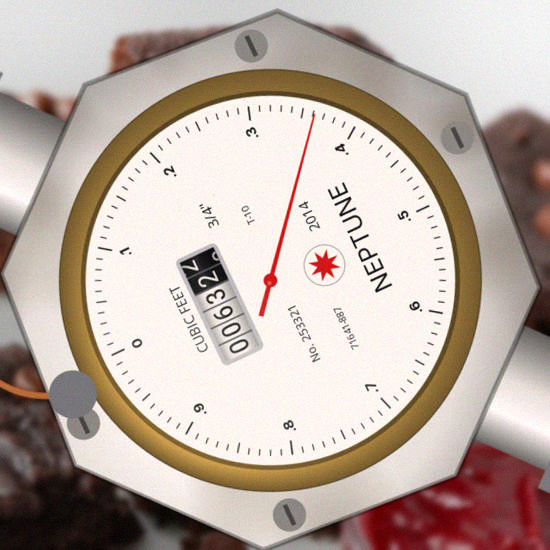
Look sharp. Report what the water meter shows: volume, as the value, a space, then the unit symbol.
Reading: 6322.36 ft³
